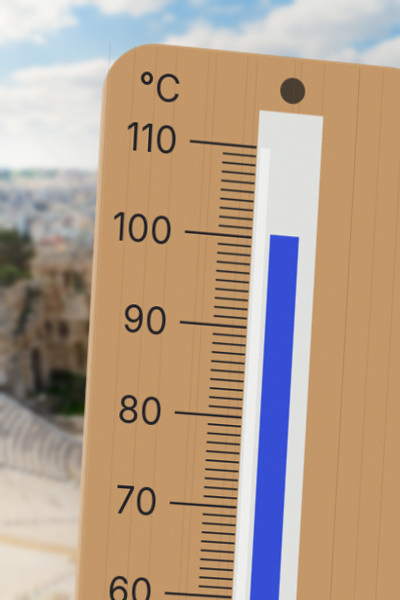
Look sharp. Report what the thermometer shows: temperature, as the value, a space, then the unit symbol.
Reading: 100.5 °C
